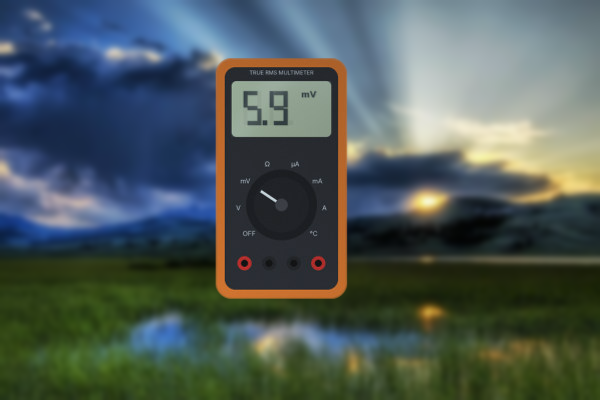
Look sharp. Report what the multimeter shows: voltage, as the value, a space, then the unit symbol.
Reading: 5.9 mV
